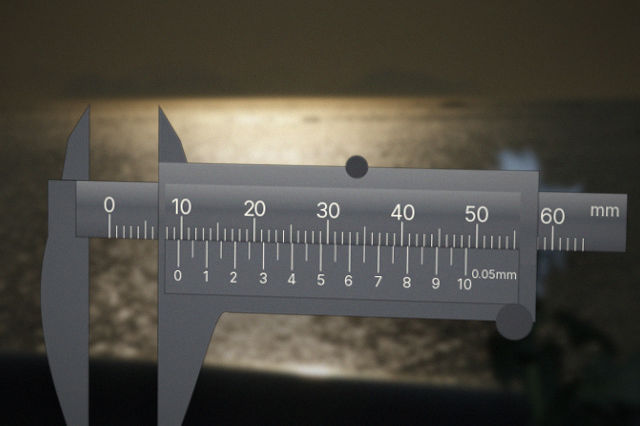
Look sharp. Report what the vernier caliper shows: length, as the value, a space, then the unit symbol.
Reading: 9.6 mm
